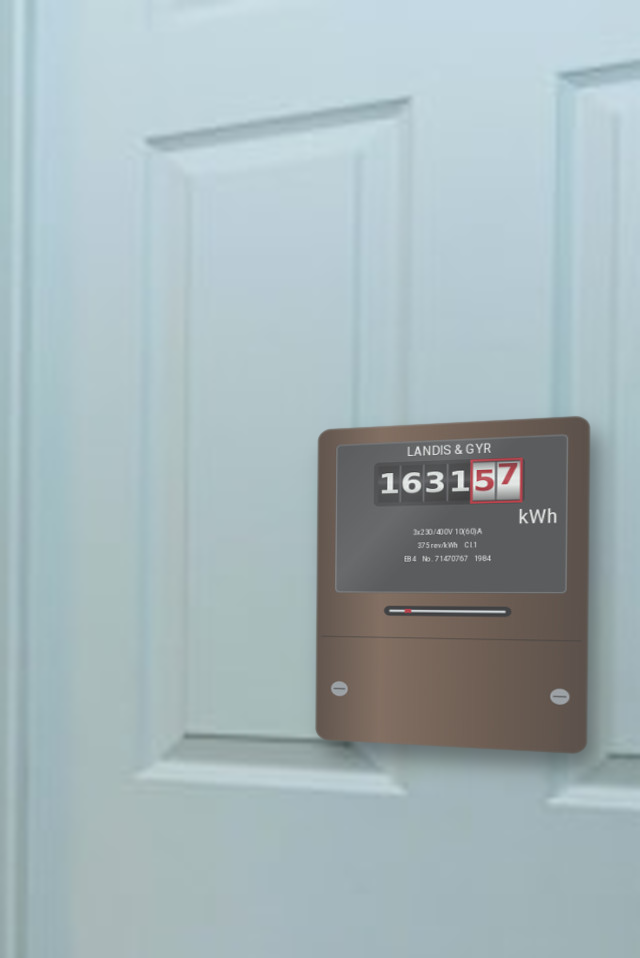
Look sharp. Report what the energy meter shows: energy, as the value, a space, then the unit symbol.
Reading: 1631.57 kWh
